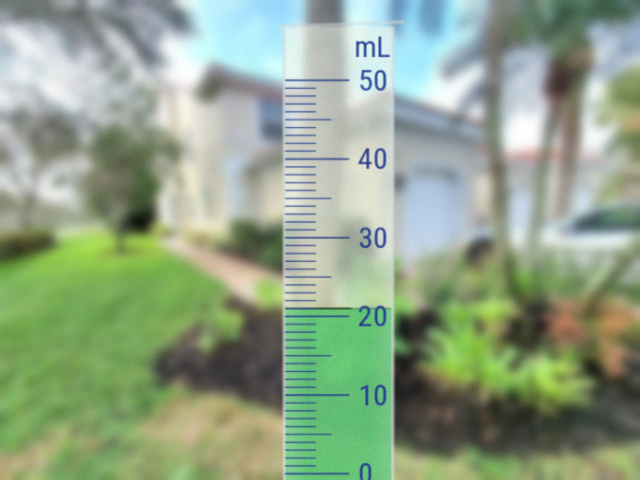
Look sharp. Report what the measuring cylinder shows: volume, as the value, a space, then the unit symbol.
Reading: 21 mL
